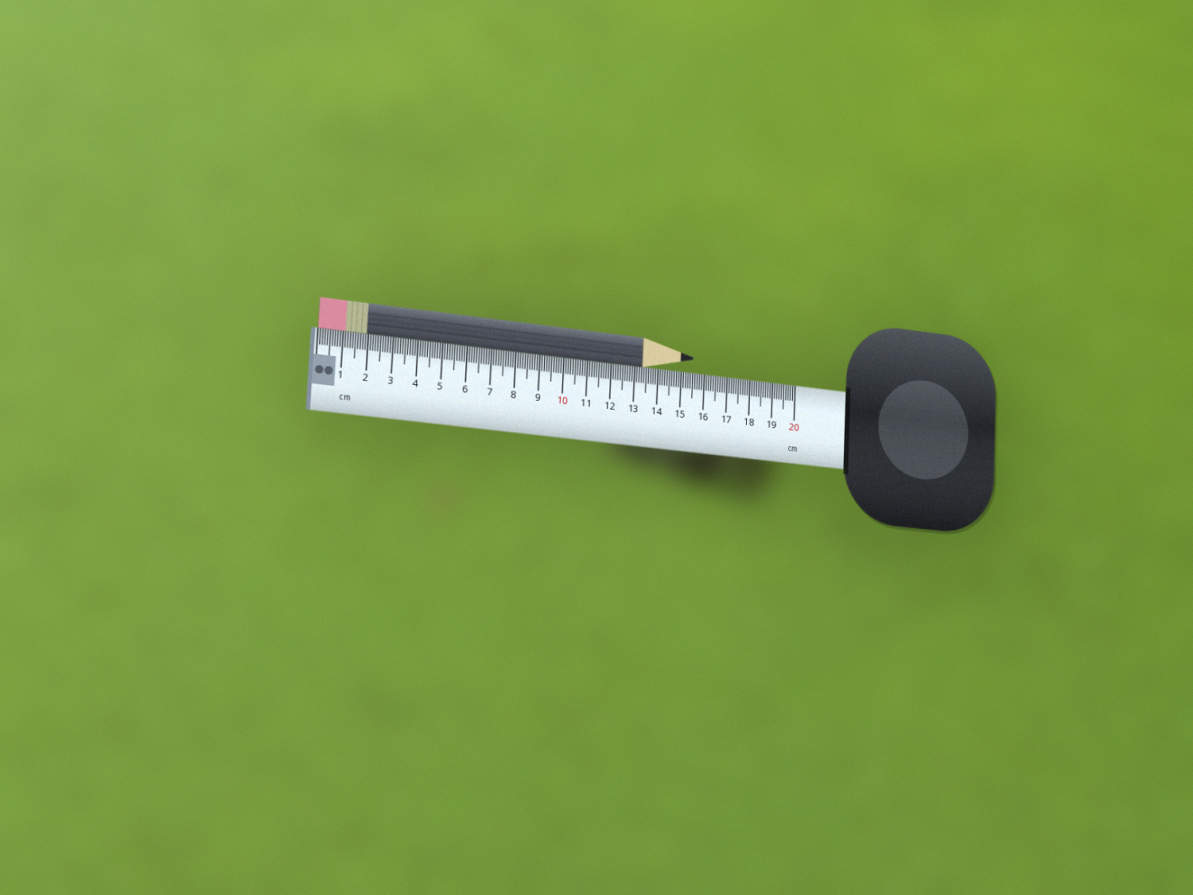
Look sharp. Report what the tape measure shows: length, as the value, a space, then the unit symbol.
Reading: 15.5 cm
